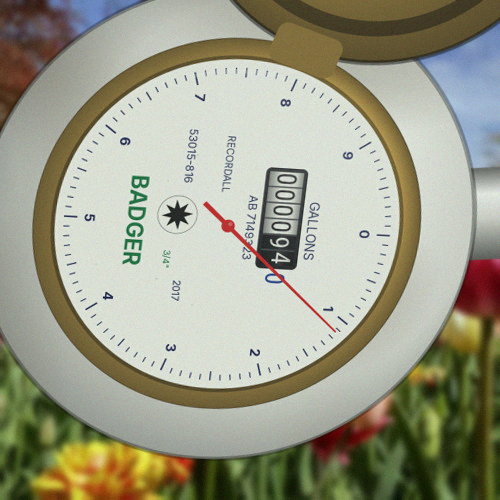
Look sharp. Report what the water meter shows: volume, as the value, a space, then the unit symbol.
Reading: 941.1 gal
